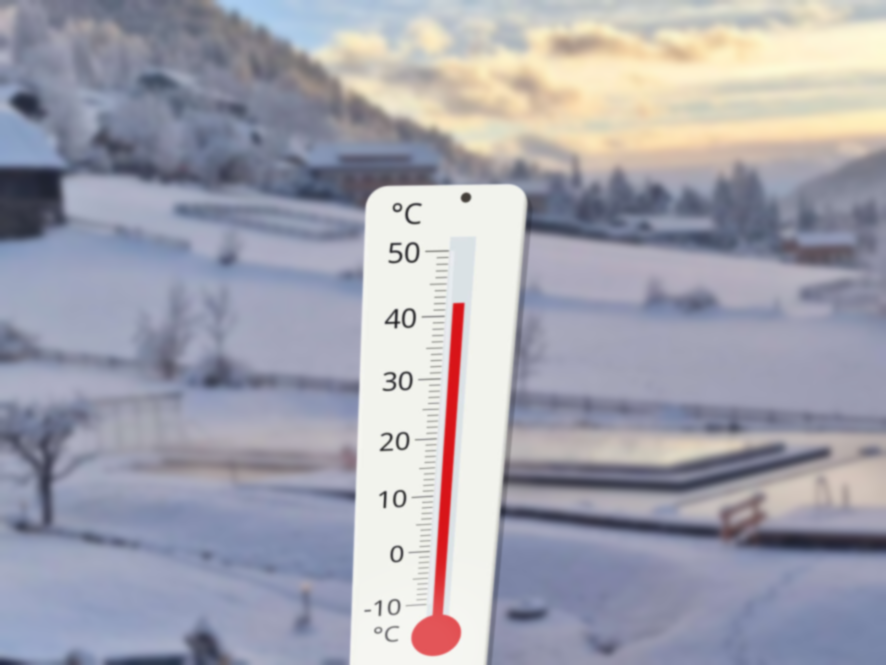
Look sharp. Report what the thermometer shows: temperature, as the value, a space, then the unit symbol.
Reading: 42 °C
